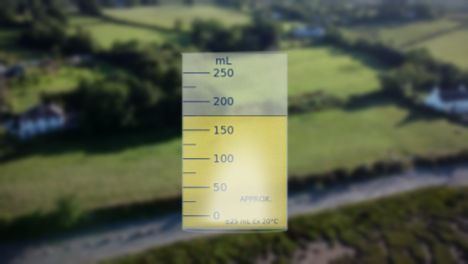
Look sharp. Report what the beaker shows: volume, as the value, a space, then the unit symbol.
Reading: 175 mL
